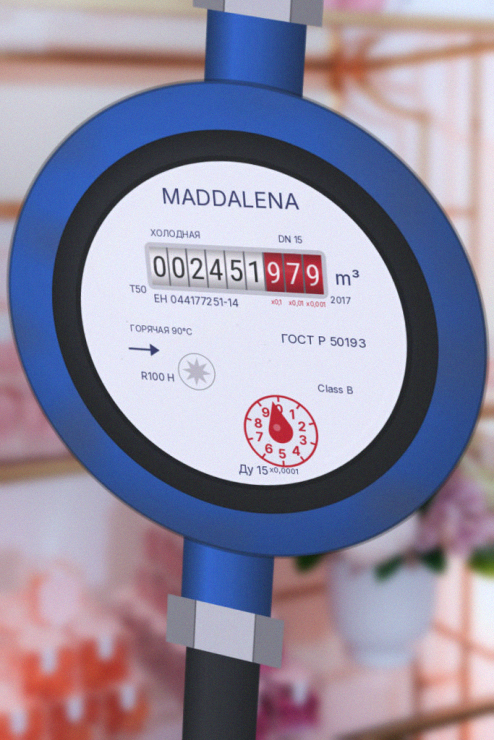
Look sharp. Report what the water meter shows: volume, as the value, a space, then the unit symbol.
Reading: 2451.9789 m³
